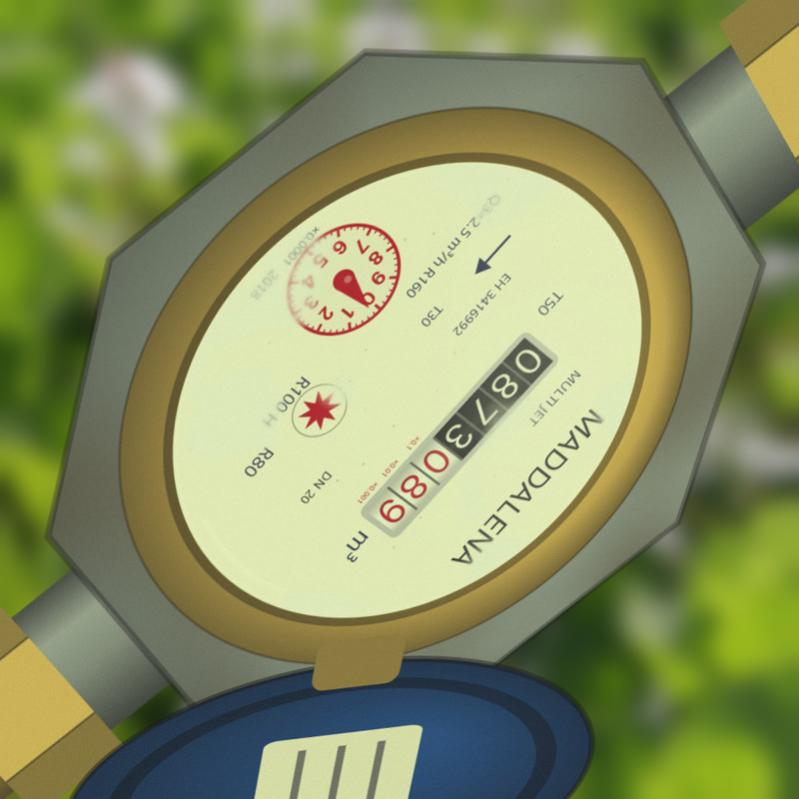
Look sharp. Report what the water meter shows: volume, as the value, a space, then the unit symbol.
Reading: 873.0890 m³
